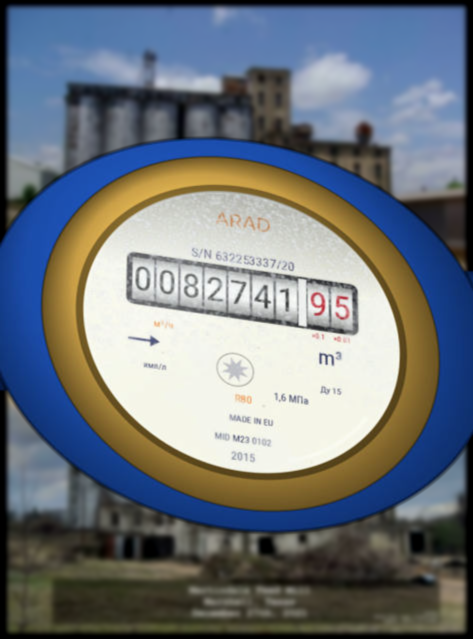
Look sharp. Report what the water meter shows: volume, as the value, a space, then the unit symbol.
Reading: 82741.95 m³
